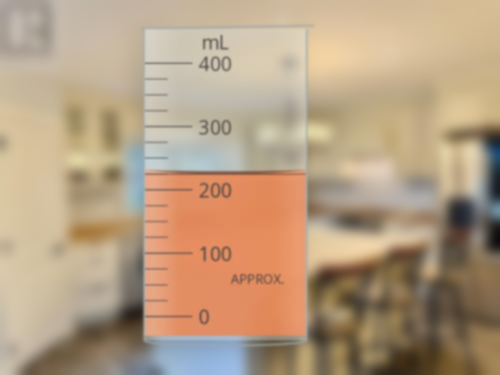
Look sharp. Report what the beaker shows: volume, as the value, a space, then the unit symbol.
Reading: 225 mL
